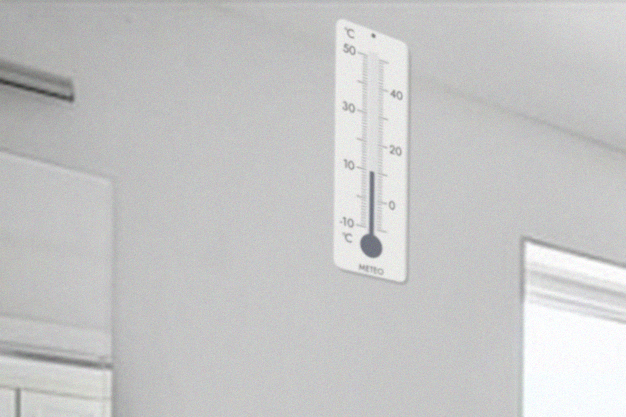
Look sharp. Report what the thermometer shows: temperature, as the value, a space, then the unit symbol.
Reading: 10 °C
